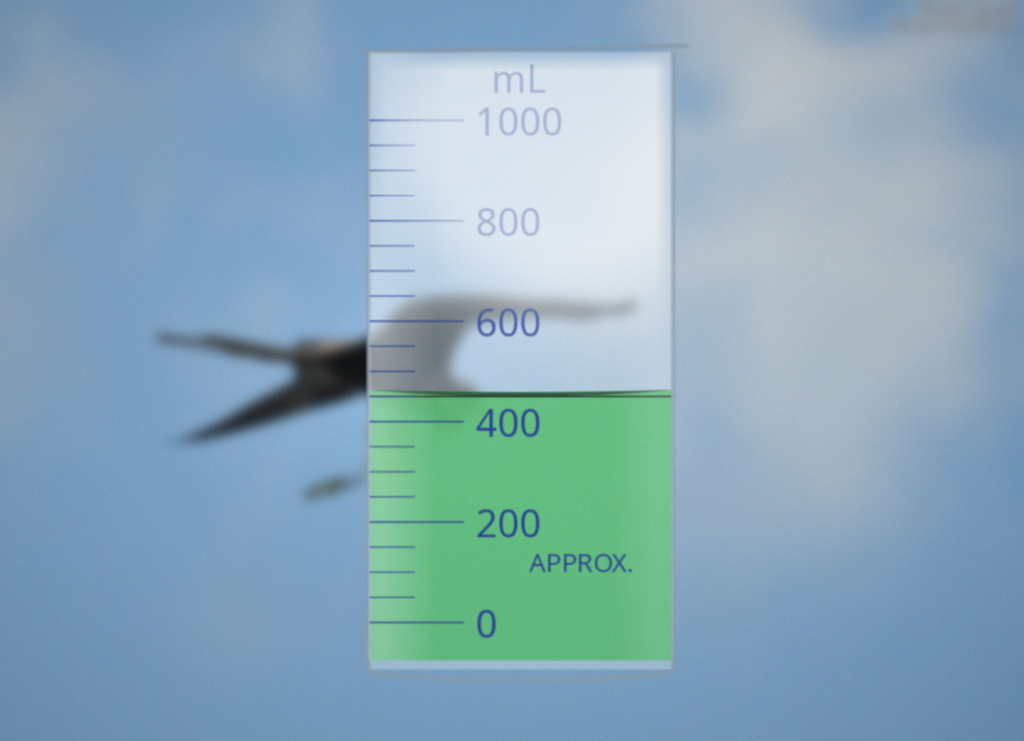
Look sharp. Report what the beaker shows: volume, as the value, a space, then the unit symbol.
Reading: 450 mL
